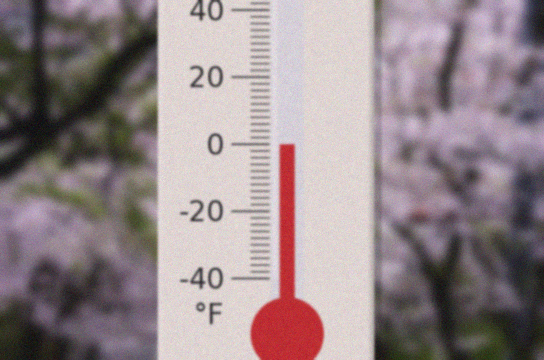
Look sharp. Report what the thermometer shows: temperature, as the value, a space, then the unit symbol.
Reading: 0 °F
